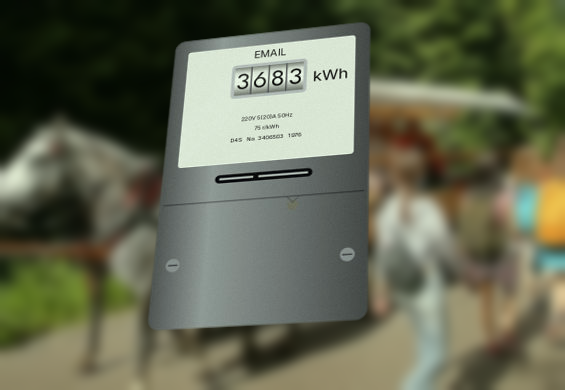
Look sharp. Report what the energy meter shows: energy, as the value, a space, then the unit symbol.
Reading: 3683 kWh
